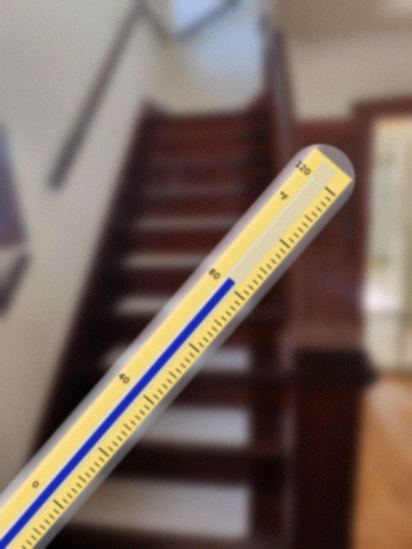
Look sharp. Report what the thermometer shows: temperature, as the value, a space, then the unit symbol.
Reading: 82 °F
